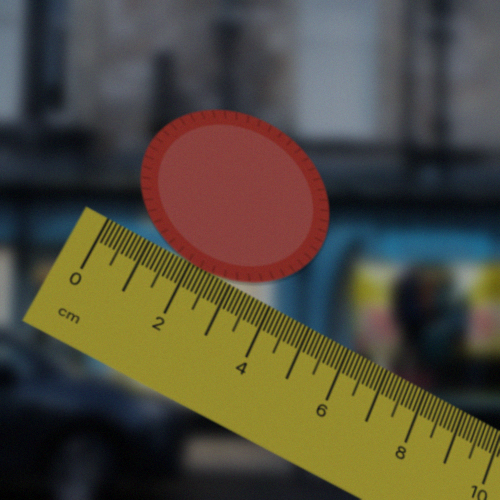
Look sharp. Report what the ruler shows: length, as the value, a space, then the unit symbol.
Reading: 4.5 cm
